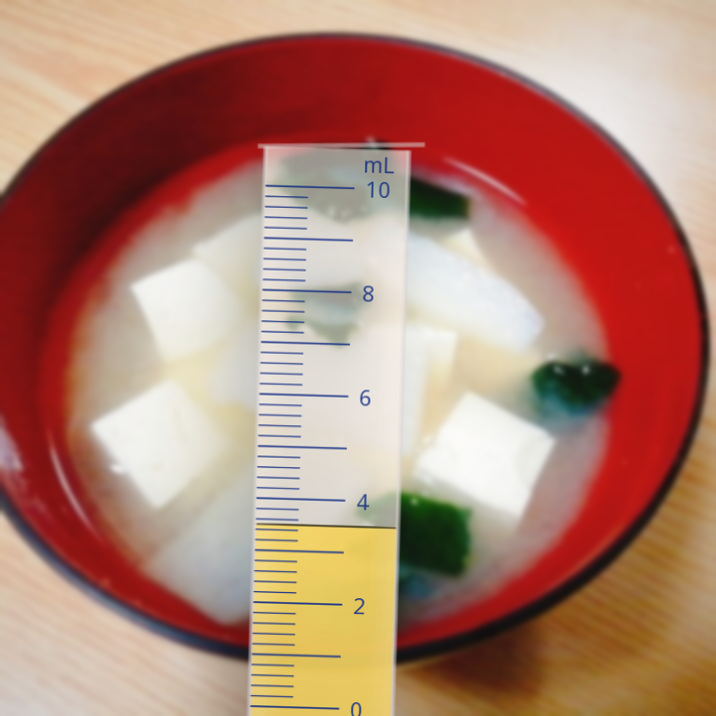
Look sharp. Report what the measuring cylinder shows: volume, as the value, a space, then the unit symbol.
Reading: 3.5 mL
